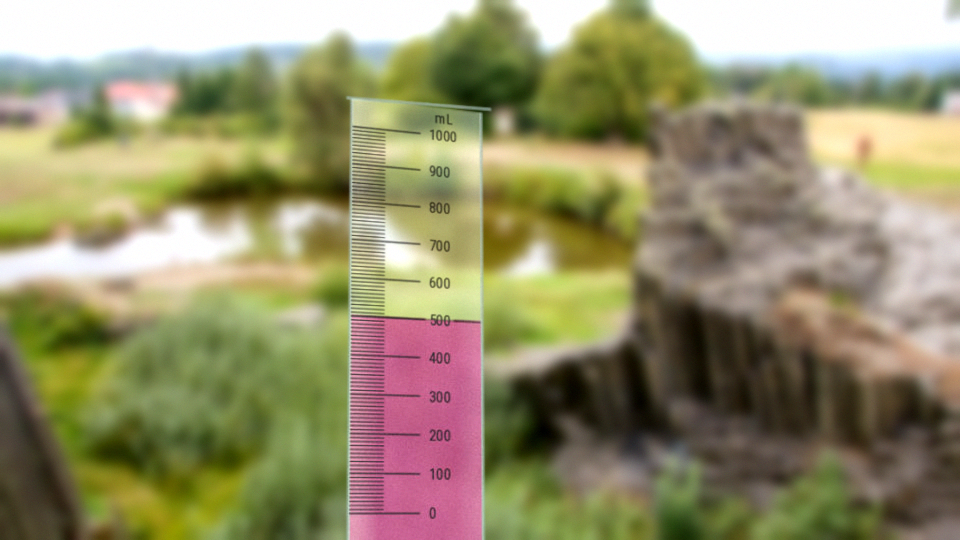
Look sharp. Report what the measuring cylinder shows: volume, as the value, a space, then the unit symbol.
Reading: 500 mL
